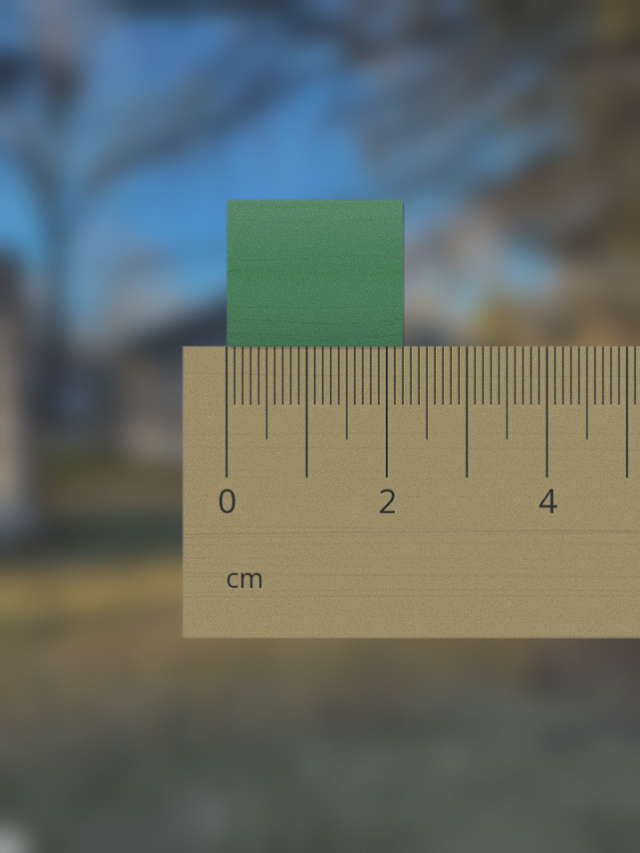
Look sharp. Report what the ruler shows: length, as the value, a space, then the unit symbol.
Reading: 2.2 cm
